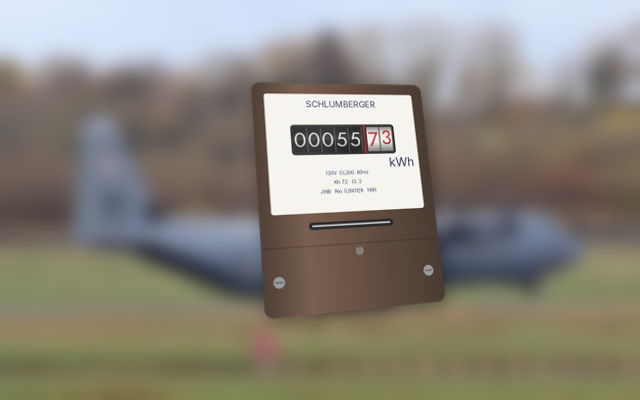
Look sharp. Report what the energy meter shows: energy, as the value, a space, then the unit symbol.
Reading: 55.73 kWh
